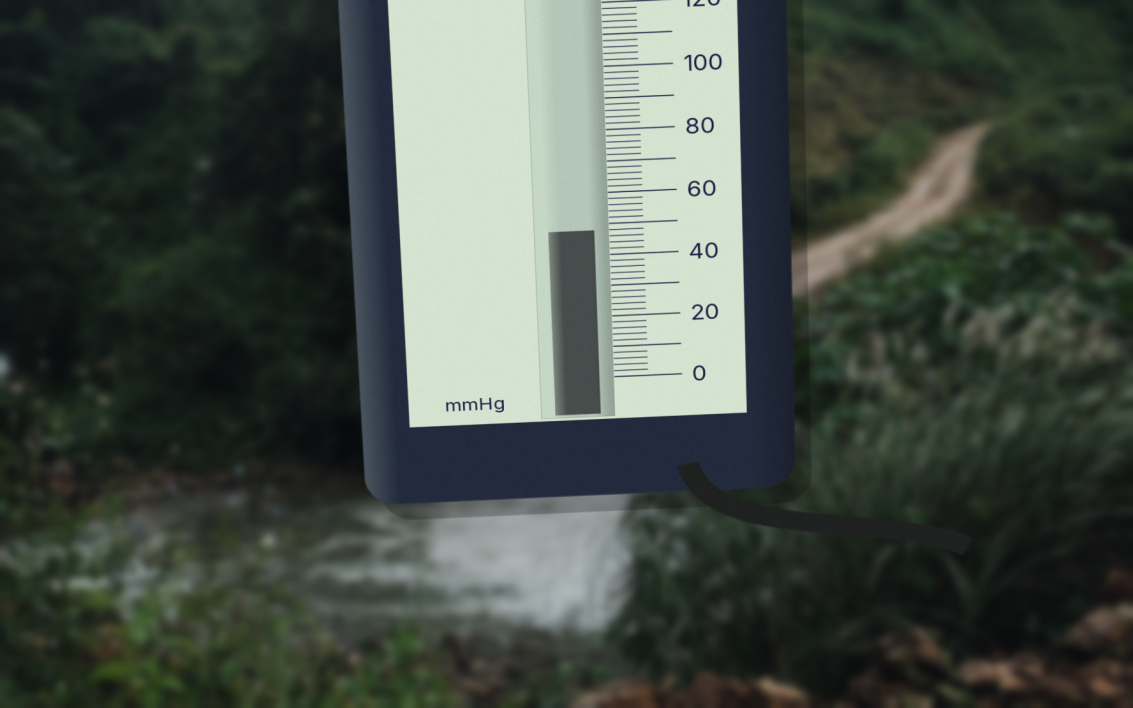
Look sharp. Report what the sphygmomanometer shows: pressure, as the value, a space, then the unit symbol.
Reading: 48 mmHg
